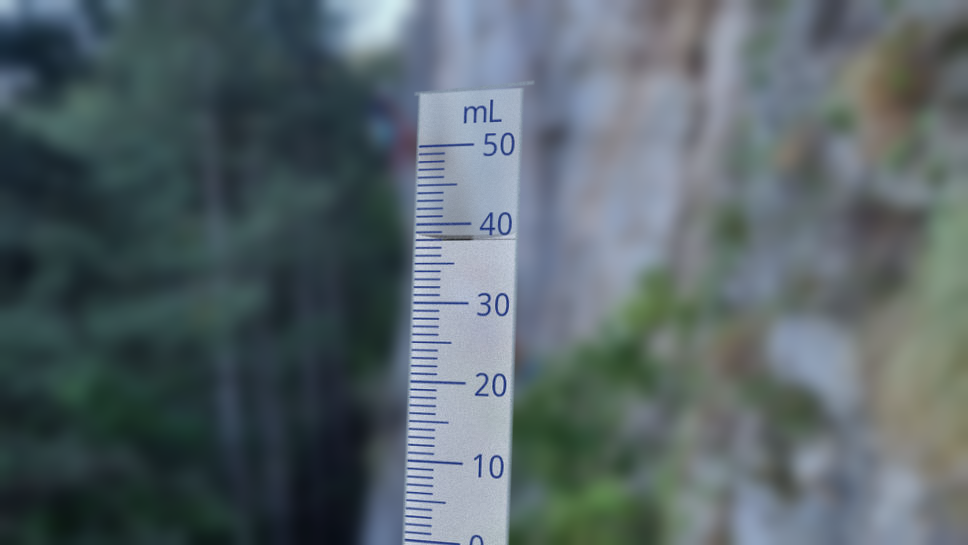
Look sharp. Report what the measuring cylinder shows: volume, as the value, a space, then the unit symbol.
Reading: 38 mL
